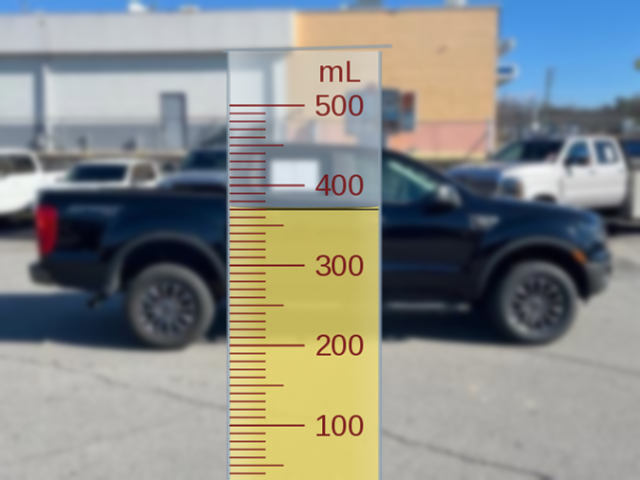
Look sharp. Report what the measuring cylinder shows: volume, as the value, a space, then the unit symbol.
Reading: 370 mL
